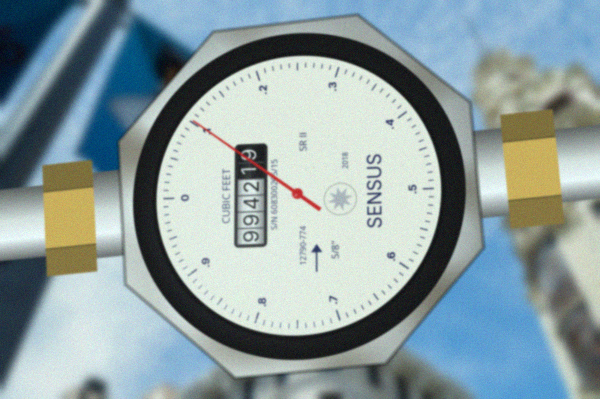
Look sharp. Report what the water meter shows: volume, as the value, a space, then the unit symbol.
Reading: 994219.10 ft³
